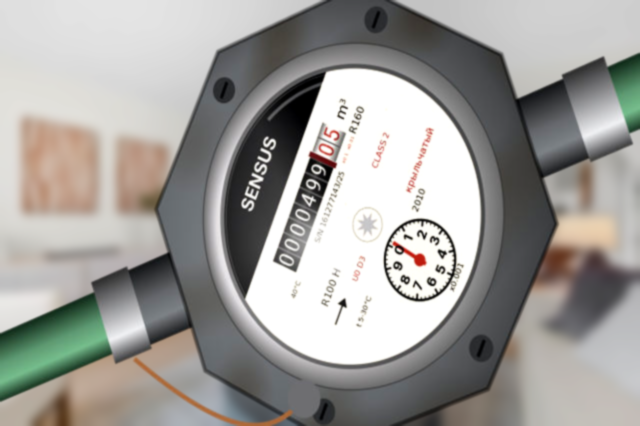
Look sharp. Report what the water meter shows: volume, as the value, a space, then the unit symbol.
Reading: 499.050 m³
